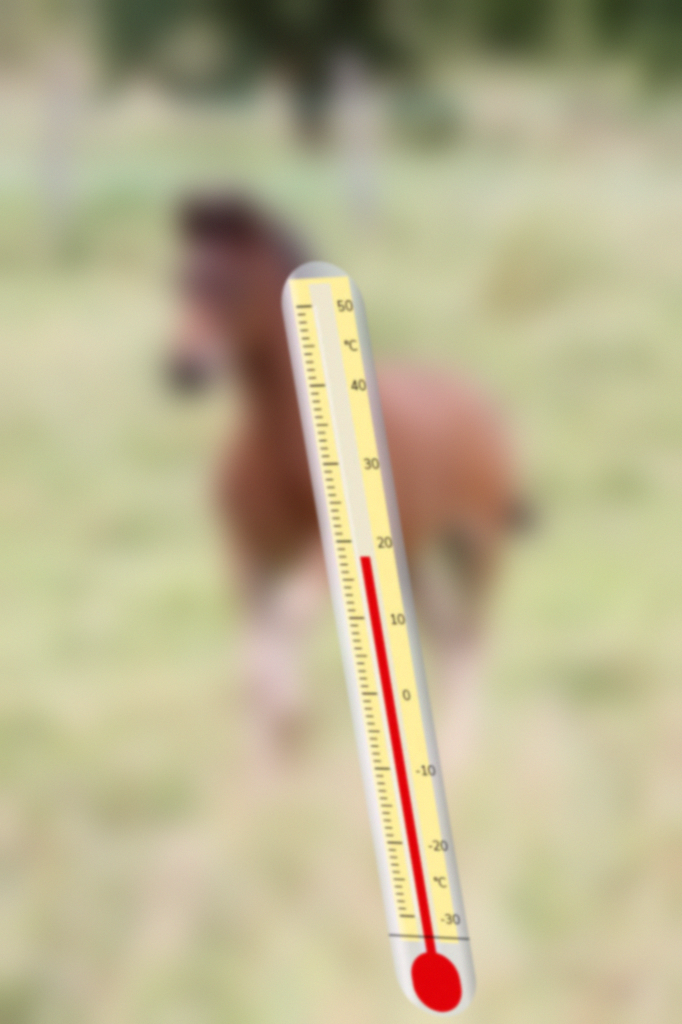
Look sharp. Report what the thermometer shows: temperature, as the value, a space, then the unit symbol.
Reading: 18 °C
